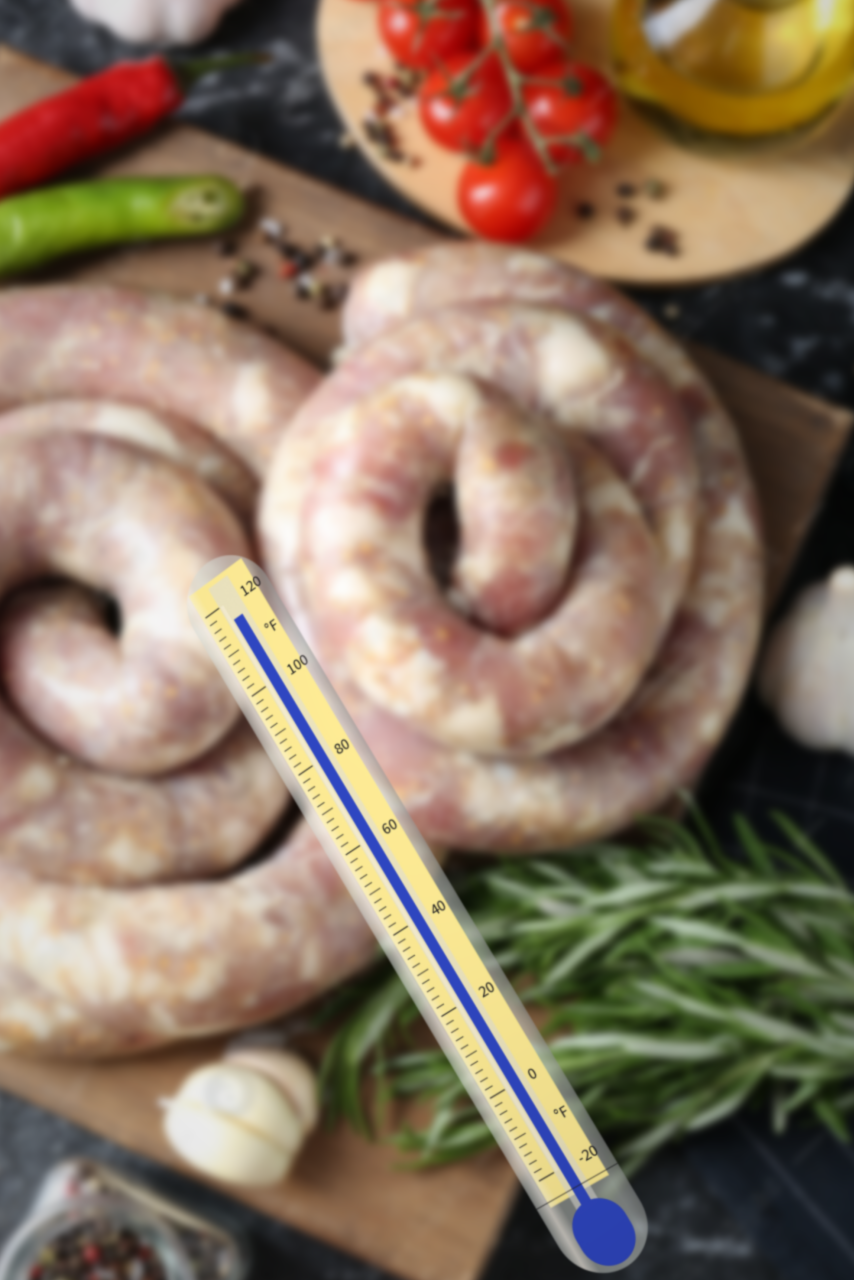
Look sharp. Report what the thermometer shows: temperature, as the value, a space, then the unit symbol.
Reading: 116 °F
